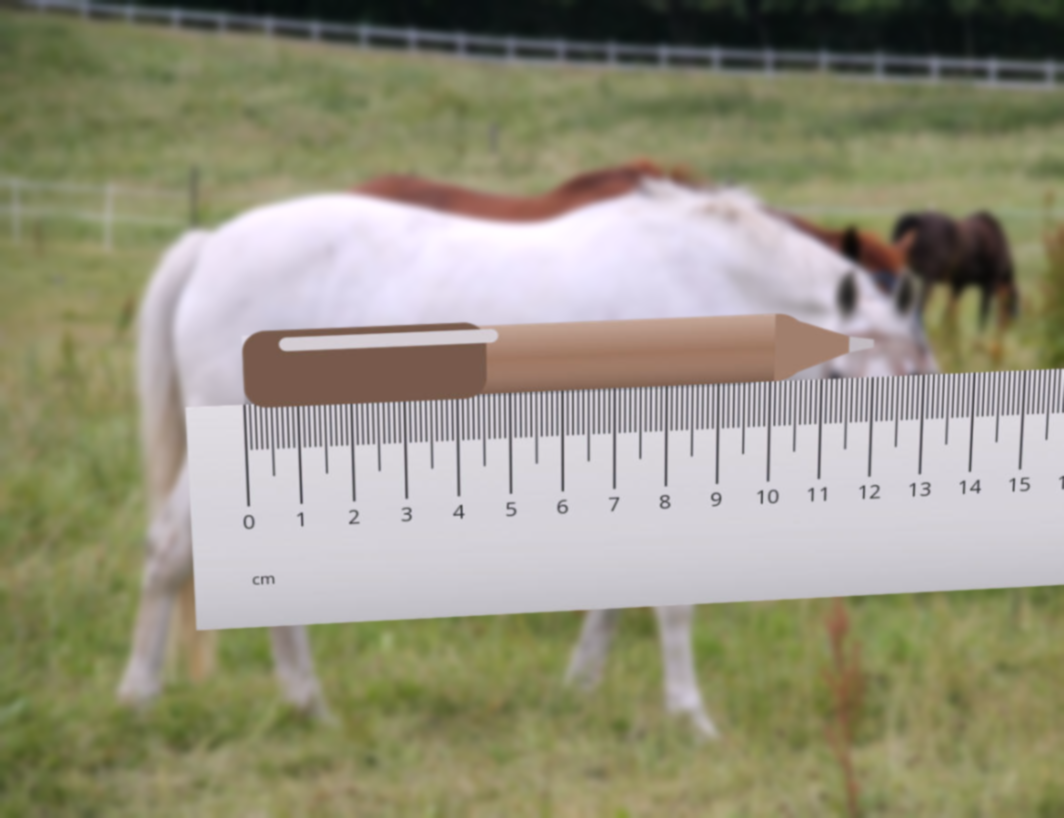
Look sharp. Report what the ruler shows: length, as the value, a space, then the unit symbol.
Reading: 12 cm
